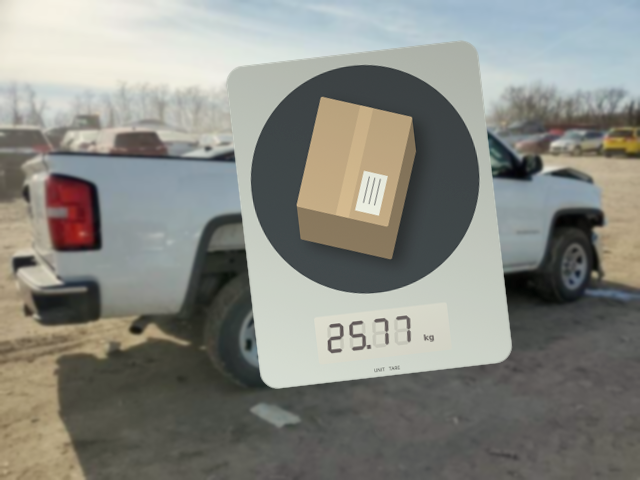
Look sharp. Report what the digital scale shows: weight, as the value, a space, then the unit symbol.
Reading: 25.77 kg
